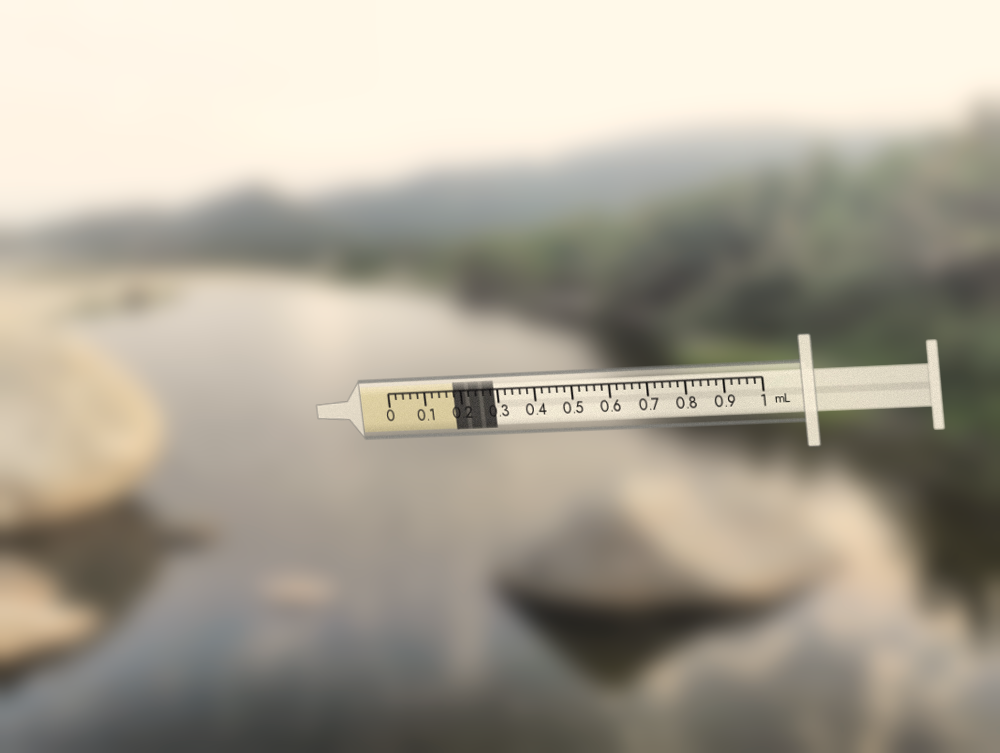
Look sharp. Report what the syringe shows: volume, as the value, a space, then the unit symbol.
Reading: 0.18 mL
